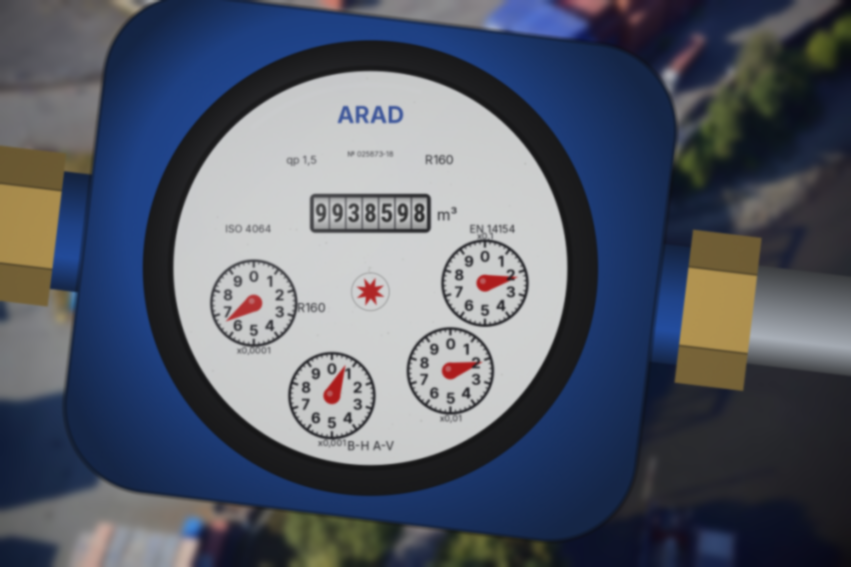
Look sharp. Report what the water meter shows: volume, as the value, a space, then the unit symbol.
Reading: 9938598.2206 m³
